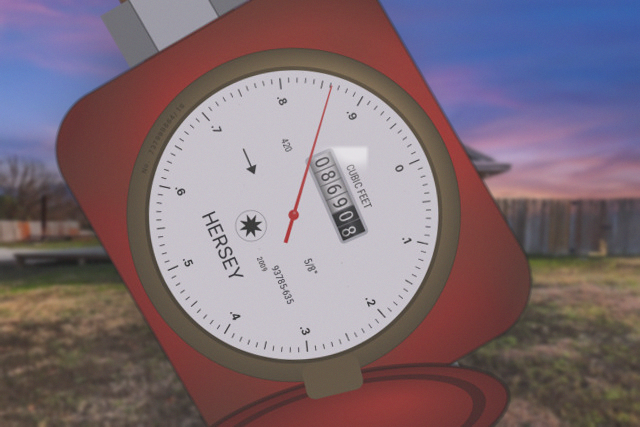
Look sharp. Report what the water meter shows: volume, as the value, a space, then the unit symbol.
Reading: 86907.86 ft³
